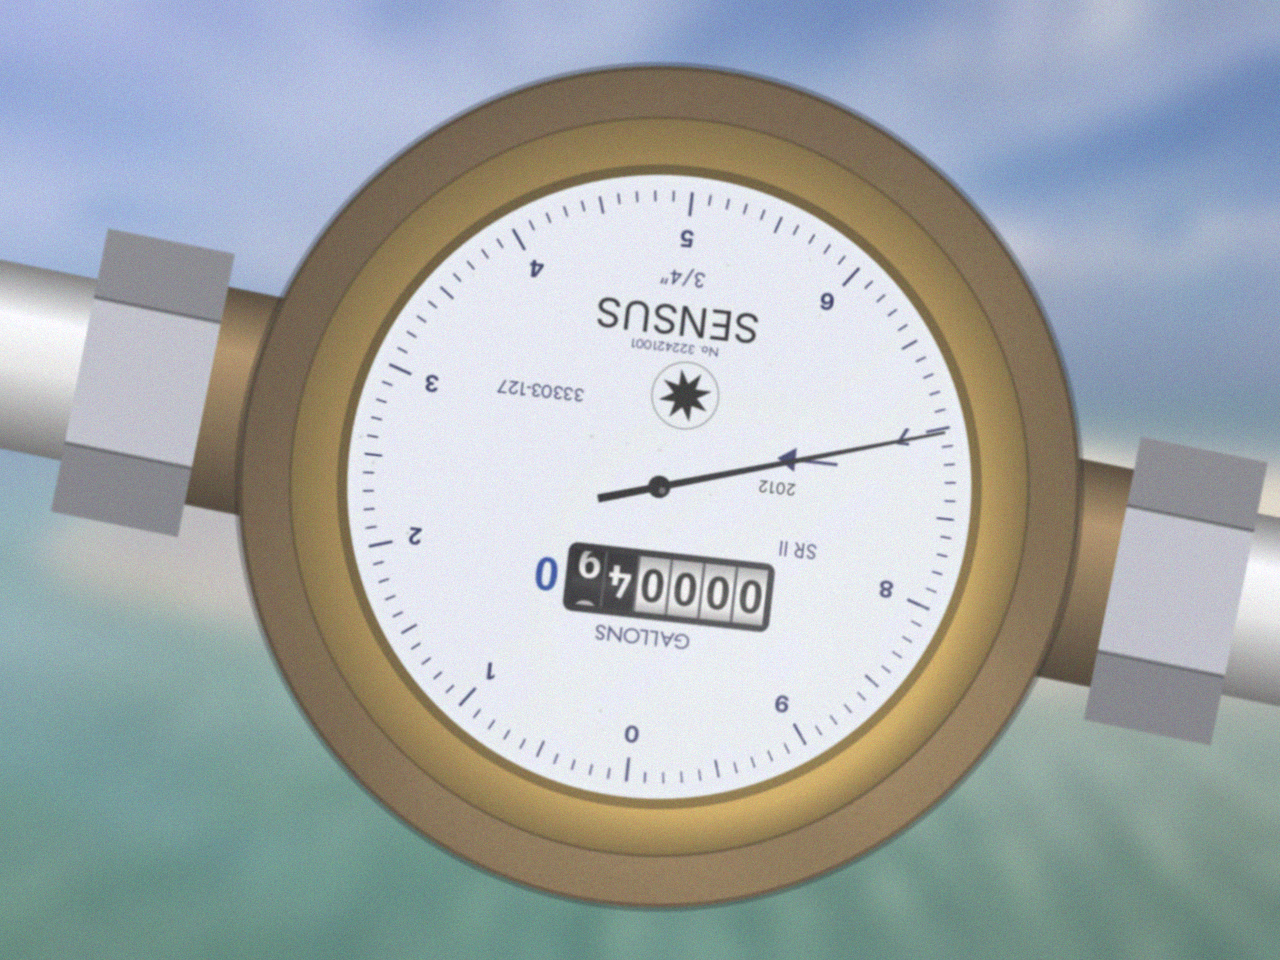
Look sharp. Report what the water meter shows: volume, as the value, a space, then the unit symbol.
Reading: 487.0 gal
